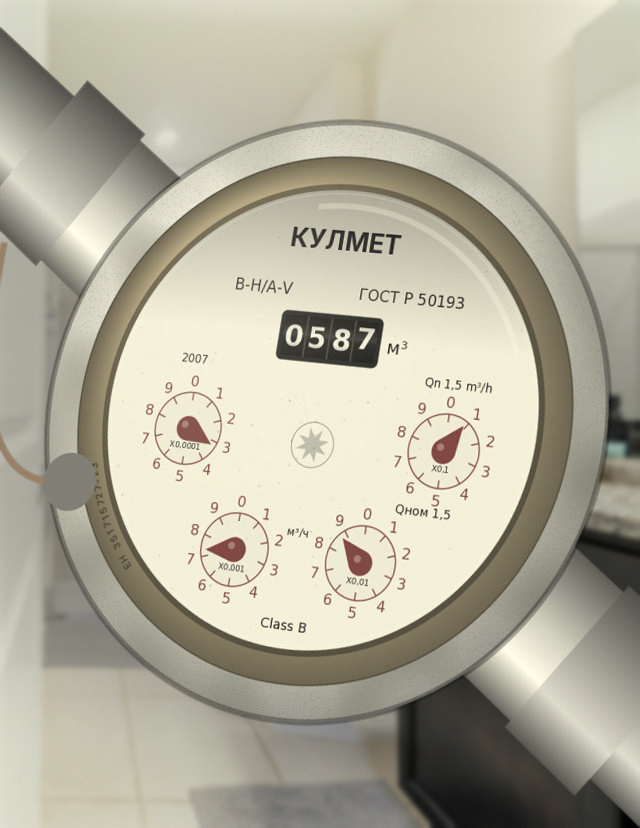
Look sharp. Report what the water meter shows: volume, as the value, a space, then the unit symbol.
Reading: 587.0873 m³
